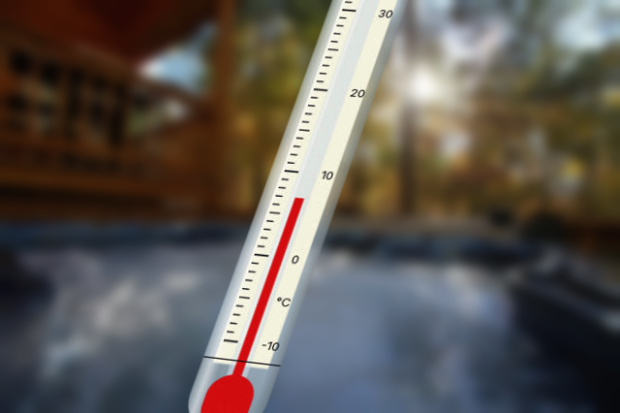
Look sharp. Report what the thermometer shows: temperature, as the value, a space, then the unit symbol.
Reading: 7 °C
